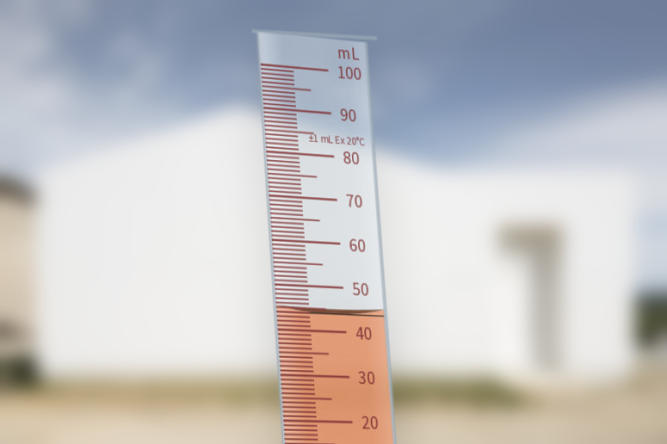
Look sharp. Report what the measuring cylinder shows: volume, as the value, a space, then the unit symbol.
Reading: 44 mL
